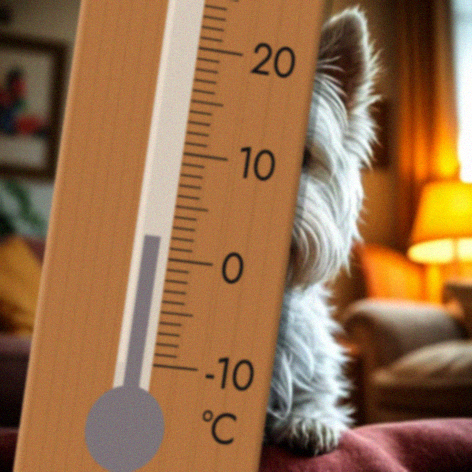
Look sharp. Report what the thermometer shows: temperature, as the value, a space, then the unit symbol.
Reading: 2 °C
